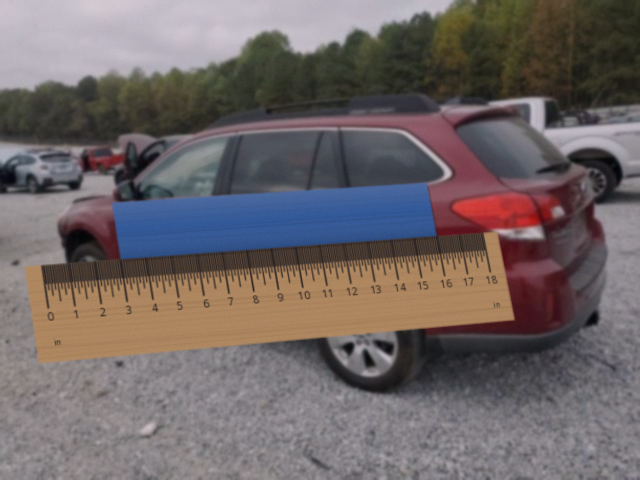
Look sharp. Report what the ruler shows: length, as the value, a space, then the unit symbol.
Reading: 13 in
